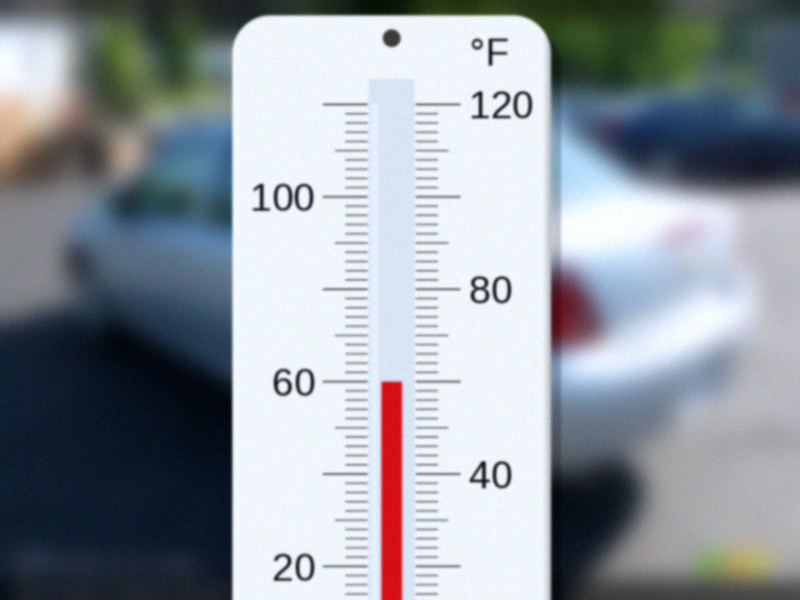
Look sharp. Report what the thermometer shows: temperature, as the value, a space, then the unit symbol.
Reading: 60 °F
